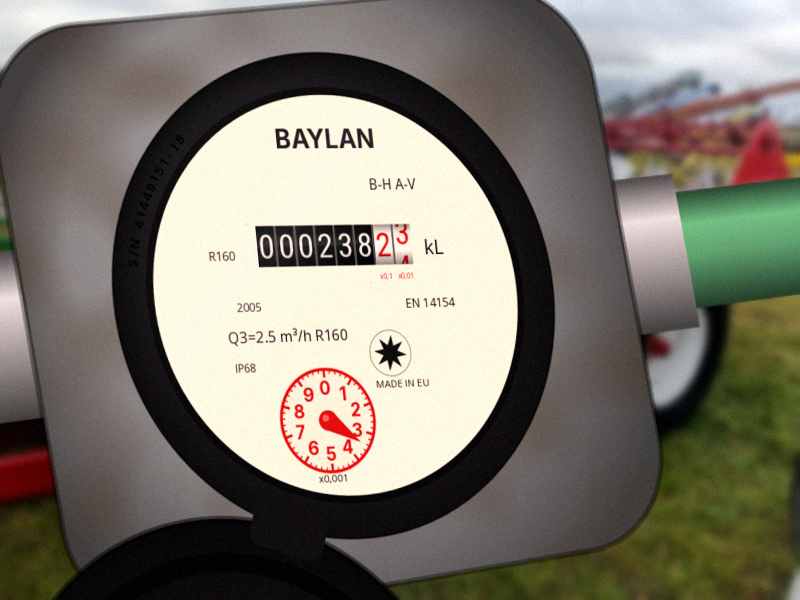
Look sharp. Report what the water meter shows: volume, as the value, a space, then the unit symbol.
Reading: 238.233 kL
